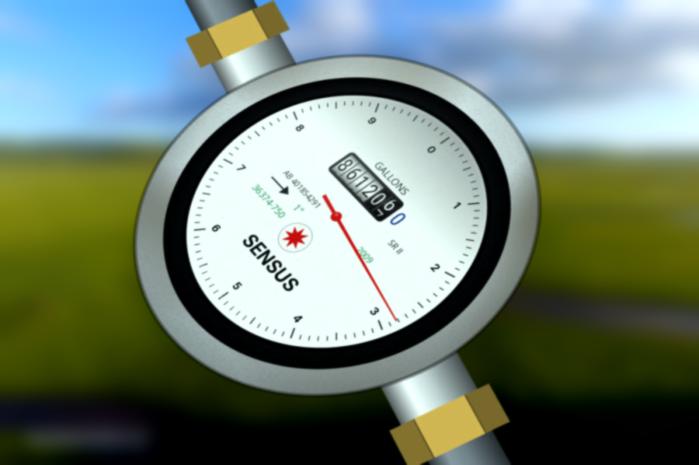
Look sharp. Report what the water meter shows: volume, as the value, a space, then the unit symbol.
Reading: 8612062.8 gal
